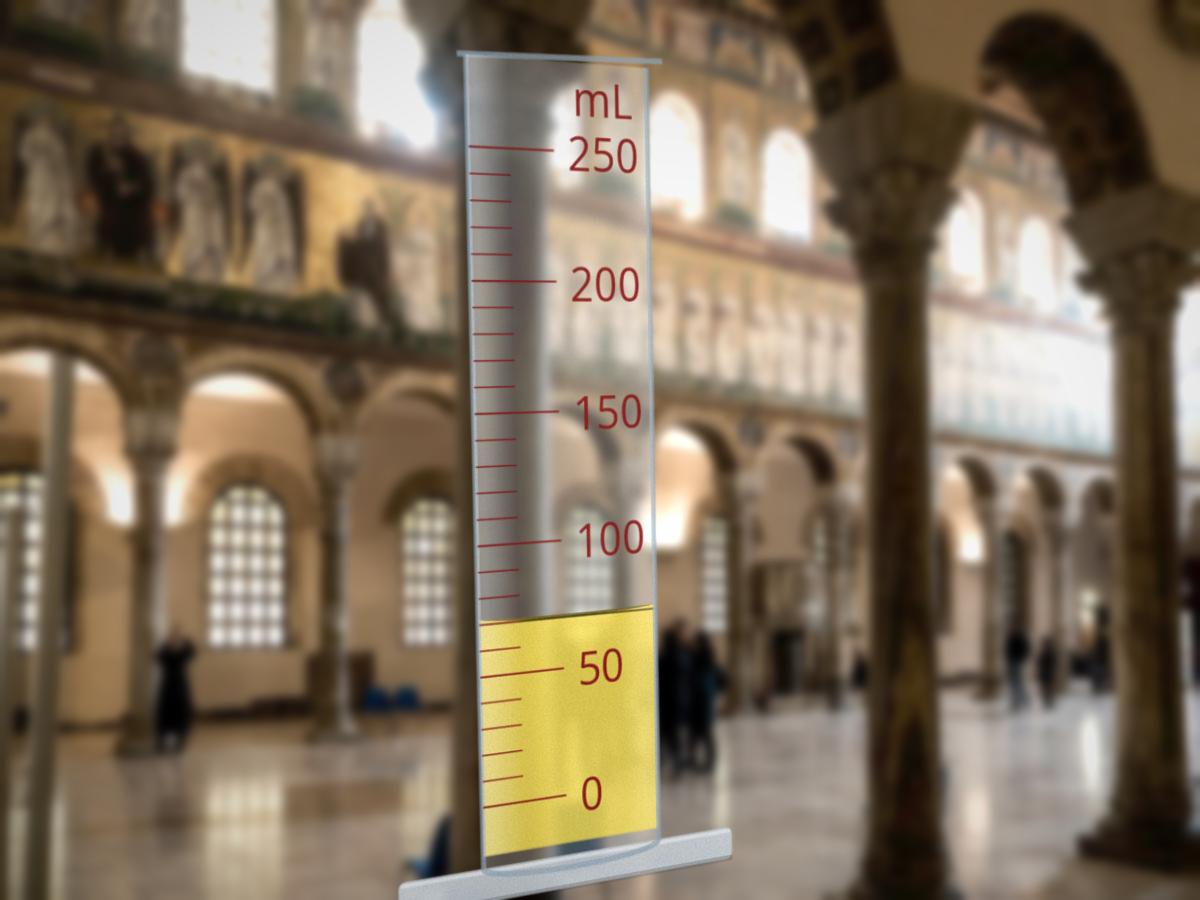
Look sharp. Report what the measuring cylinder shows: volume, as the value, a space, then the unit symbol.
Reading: 70 mL
